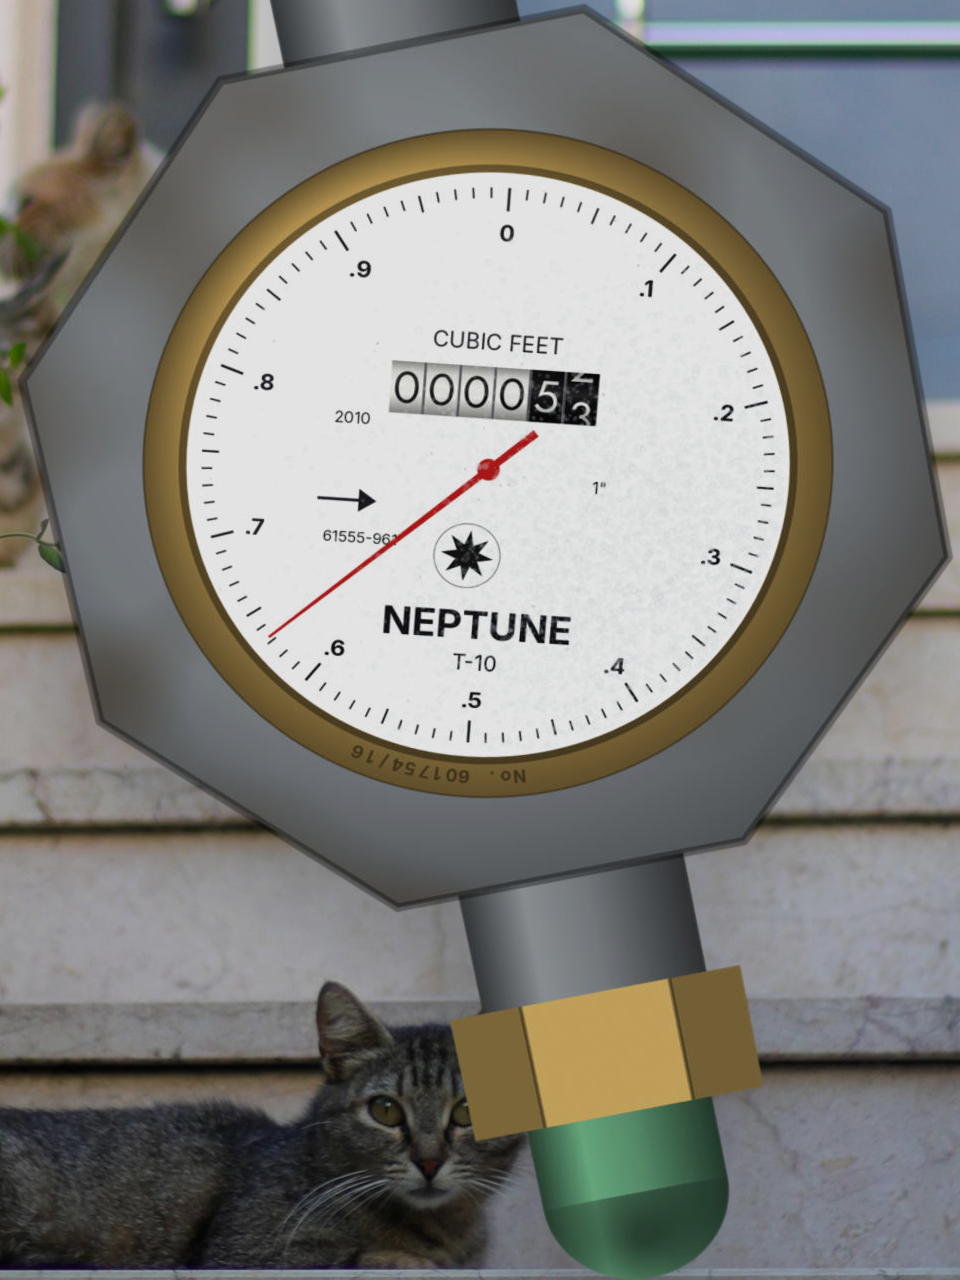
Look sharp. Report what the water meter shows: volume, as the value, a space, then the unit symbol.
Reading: 52.63 ft³
